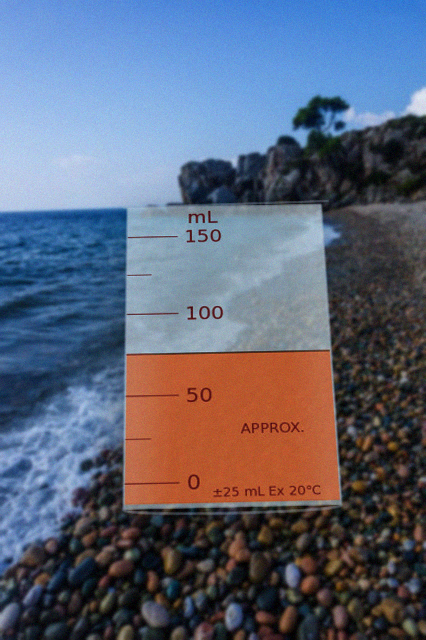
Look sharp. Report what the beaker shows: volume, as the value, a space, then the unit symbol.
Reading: 75 mL
